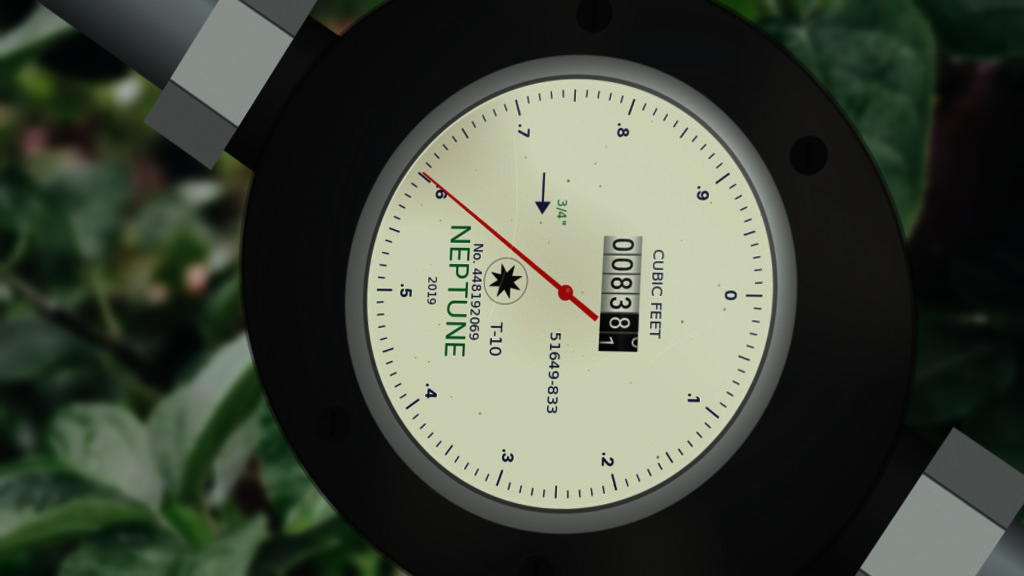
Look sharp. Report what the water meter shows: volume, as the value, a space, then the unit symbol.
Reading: 8380.60 ft³
